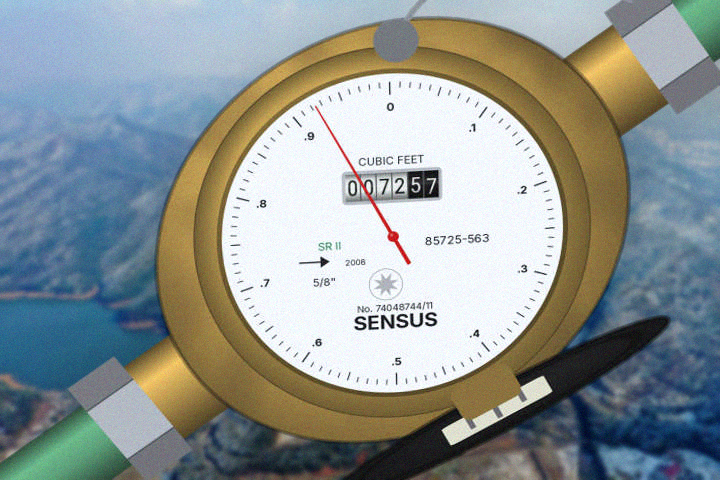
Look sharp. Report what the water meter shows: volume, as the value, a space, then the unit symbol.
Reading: 7256.92 ft³
